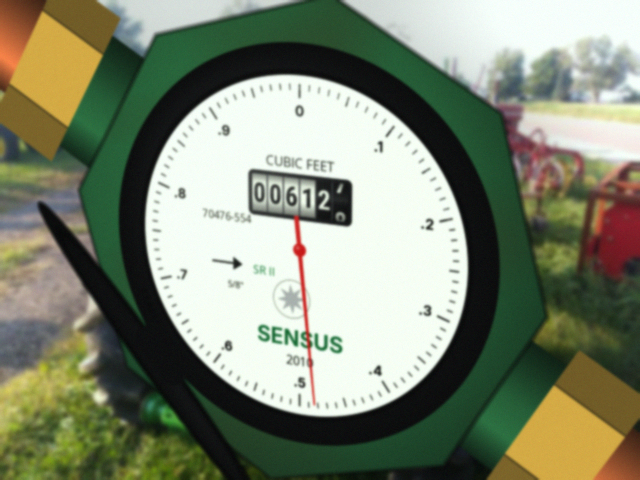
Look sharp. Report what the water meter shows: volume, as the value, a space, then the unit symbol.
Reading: 6127.48 ft³
